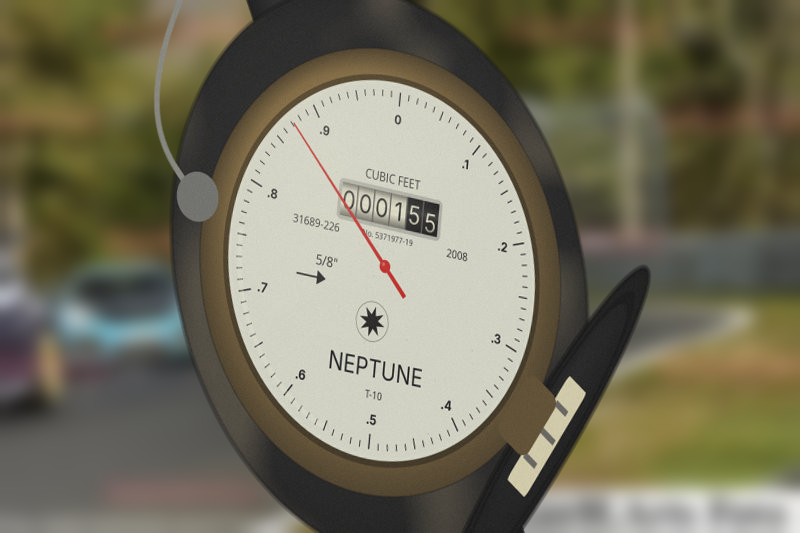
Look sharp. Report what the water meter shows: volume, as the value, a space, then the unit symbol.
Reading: 154.87 ft³
